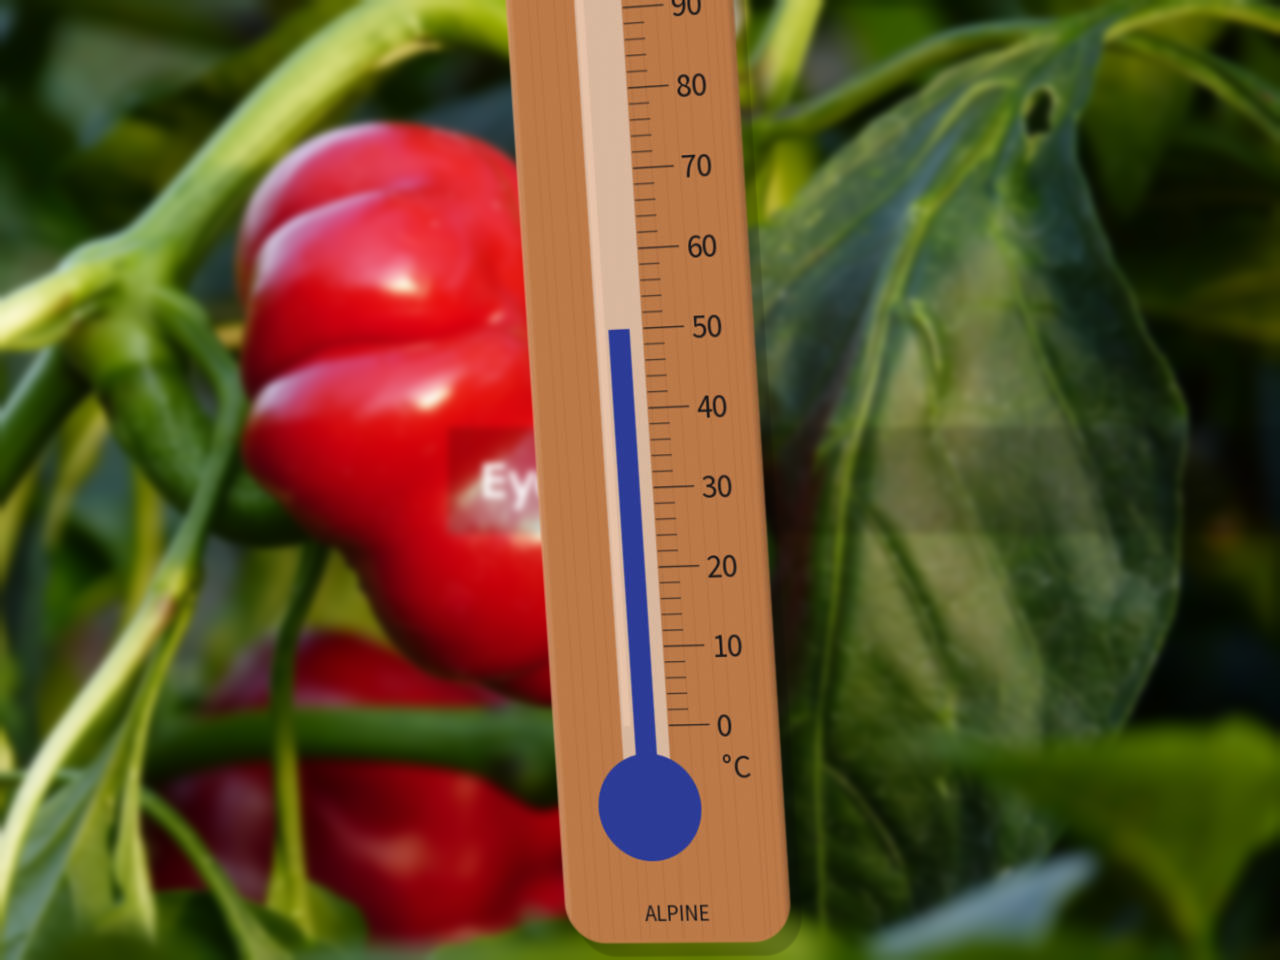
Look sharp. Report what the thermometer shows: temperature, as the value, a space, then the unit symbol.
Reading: 50 °C
